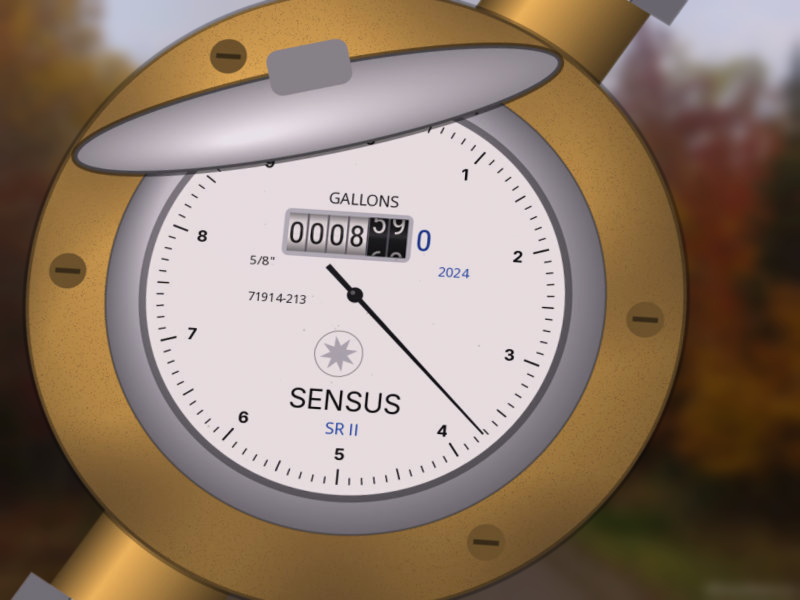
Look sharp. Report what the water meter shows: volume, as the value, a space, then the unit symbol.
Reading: 8593.7 gal
